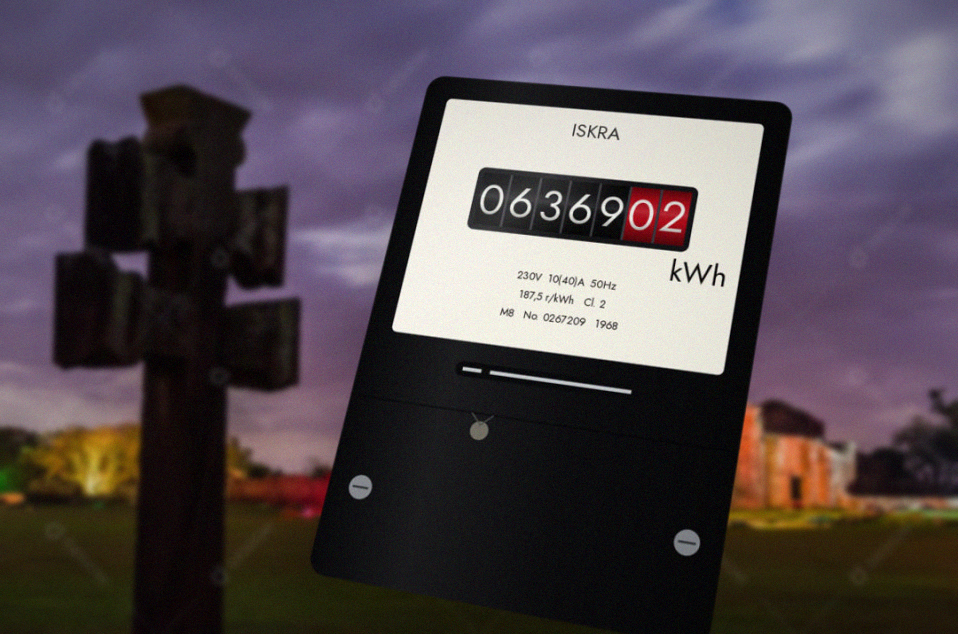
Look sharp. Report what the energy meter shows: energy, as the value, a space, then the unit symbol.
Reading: 6369.02 kWh
